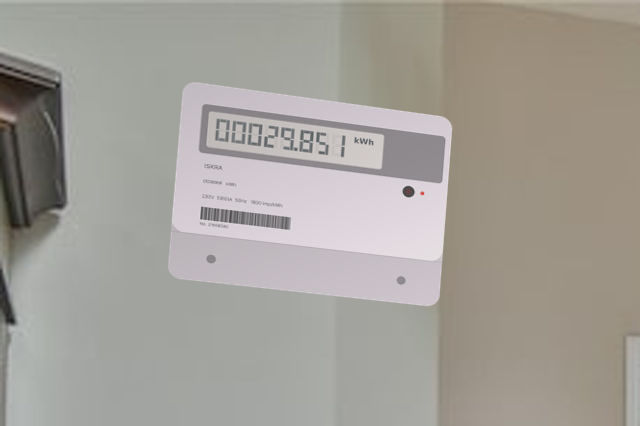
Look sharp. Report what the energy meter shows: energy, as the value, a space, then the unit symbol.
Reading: 29.851 kWh
